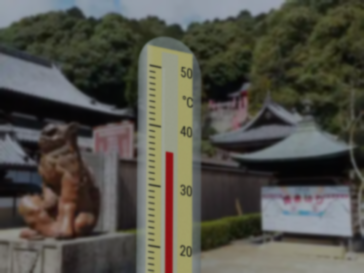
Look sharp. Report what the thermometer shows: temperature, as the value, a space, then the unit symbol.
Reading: 36 °C
